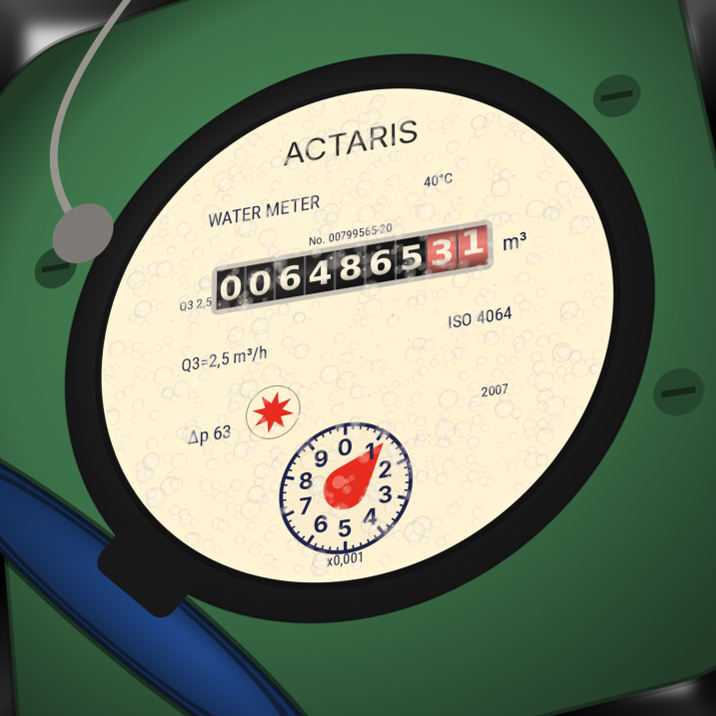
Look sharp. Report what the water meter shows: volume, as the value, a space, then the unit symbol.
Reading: 64865.311 m³
